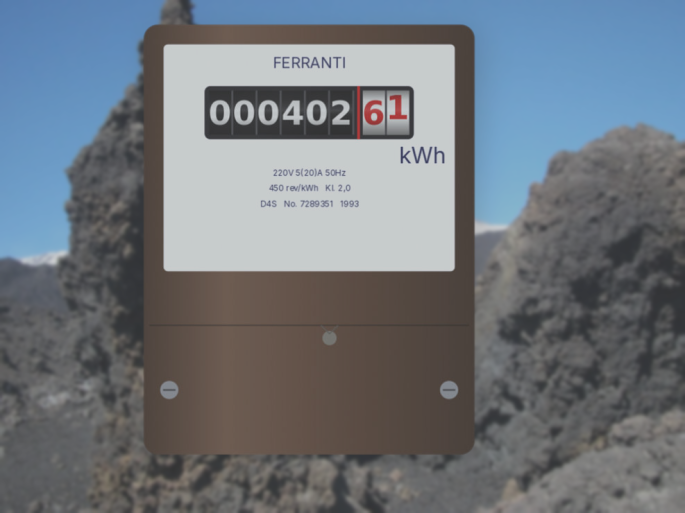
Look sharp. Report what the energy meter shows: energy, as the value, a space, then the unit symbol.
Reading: 402.61 kWh
